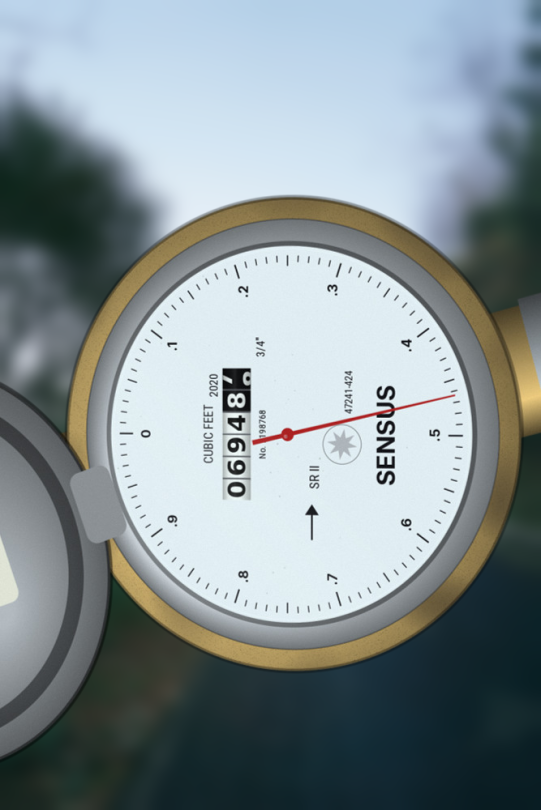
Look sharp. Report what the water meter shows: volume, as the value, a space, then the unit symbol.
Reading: 69487.46 ft³
